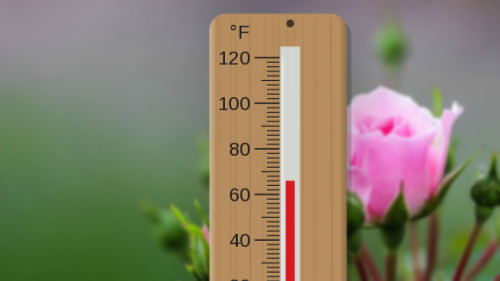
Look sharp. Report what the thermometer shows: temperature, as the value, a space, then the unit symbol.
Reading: 66 °F
